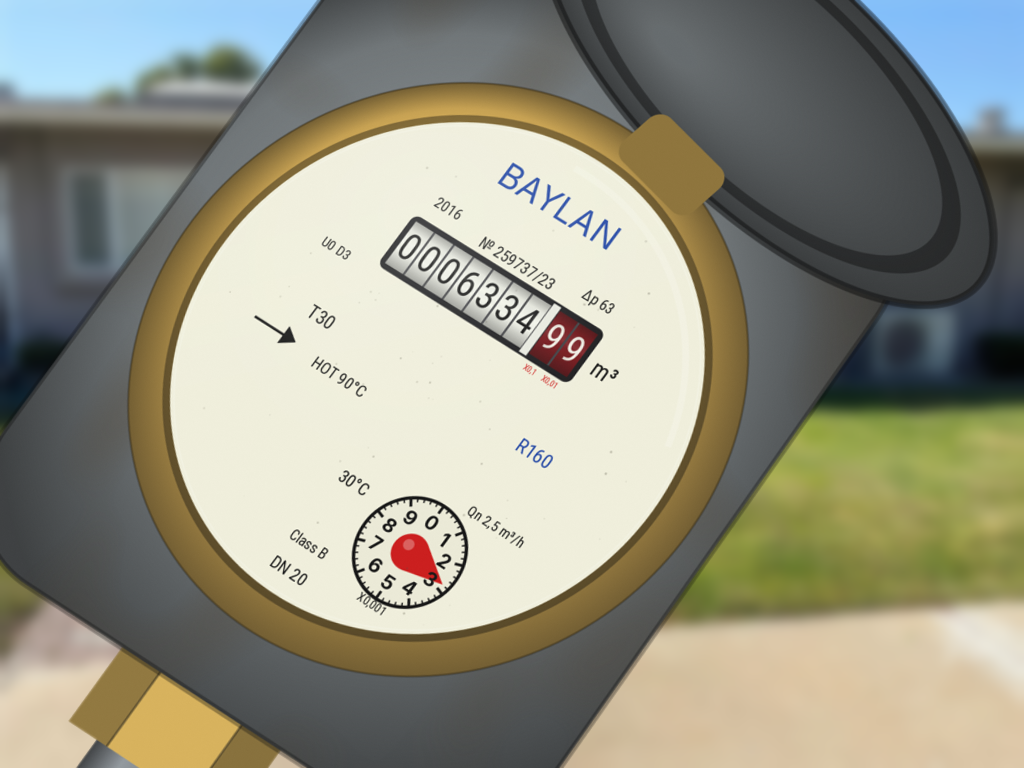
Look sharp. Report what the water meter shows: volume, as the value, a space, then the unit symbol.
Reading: 6334.992 m³
